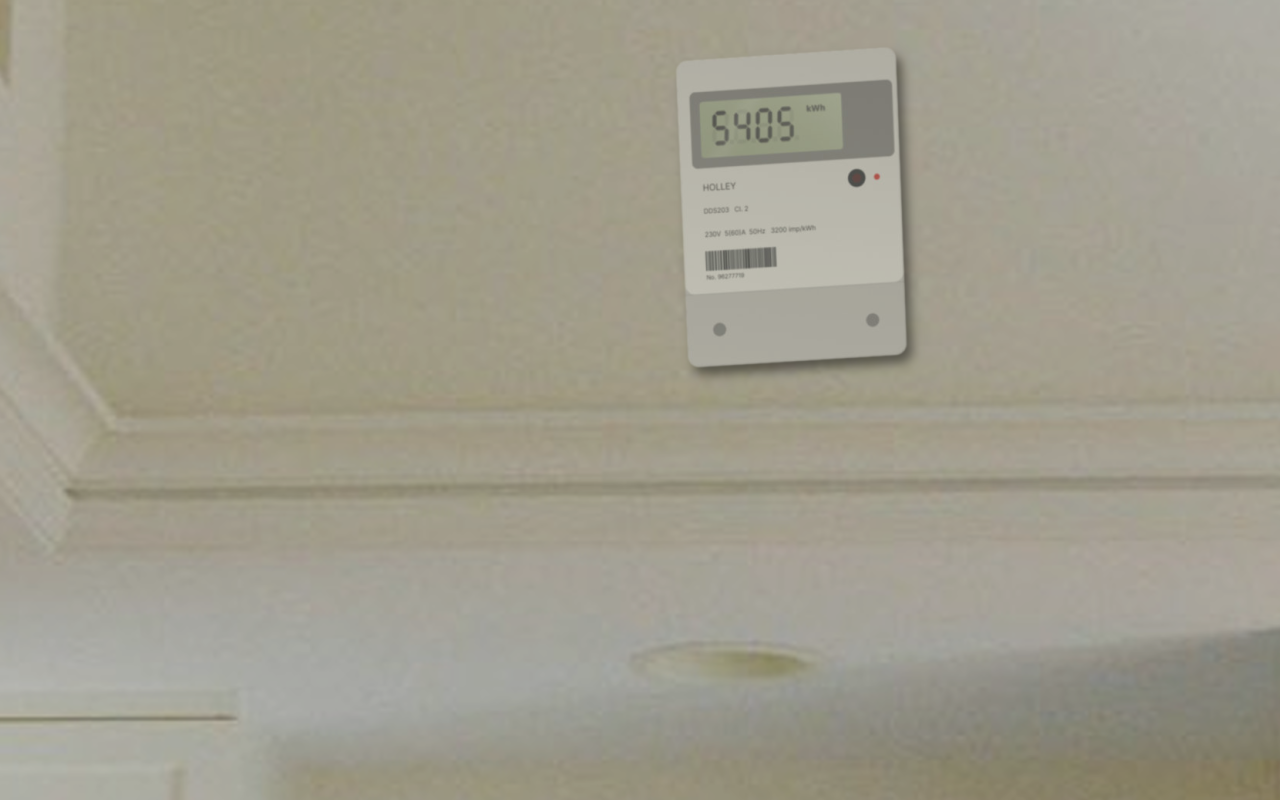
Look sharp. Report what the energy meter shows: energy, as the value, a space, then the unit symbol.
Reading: 5405 kWh
